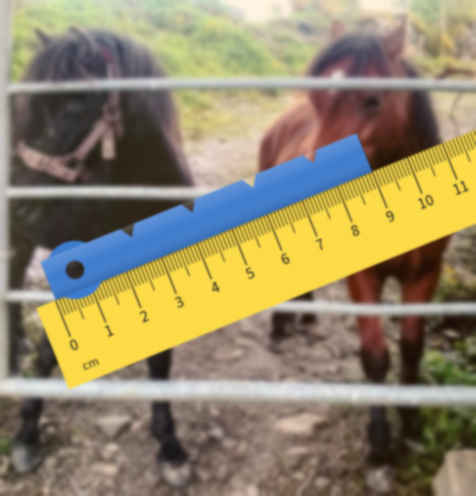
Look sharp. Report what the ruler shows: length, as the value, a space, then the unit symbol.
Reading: 9 cm
